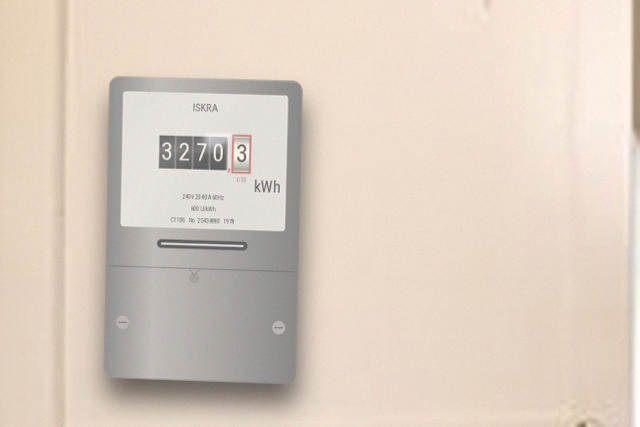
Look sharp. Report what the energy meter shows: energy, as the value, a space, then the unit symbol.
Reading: 3270.3 kWh
